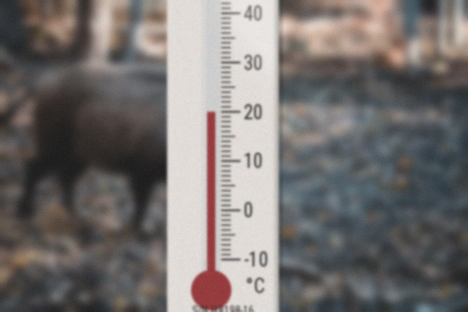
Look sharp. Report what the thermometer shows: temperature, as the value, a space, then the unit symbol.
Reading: 20 °C
